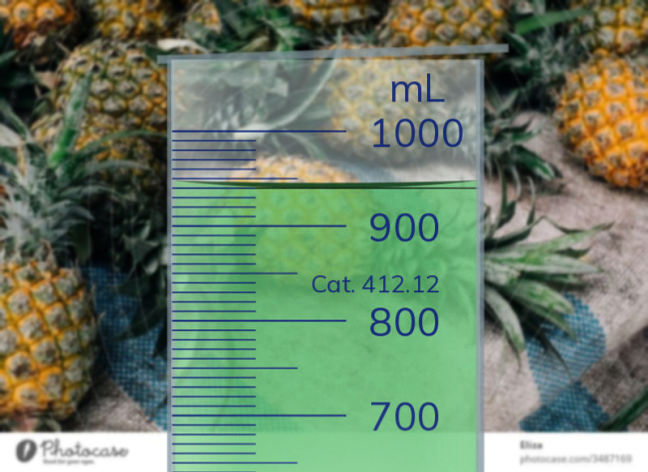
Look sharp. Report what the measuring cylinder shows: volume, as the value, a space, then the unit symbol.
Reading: 940 mL
